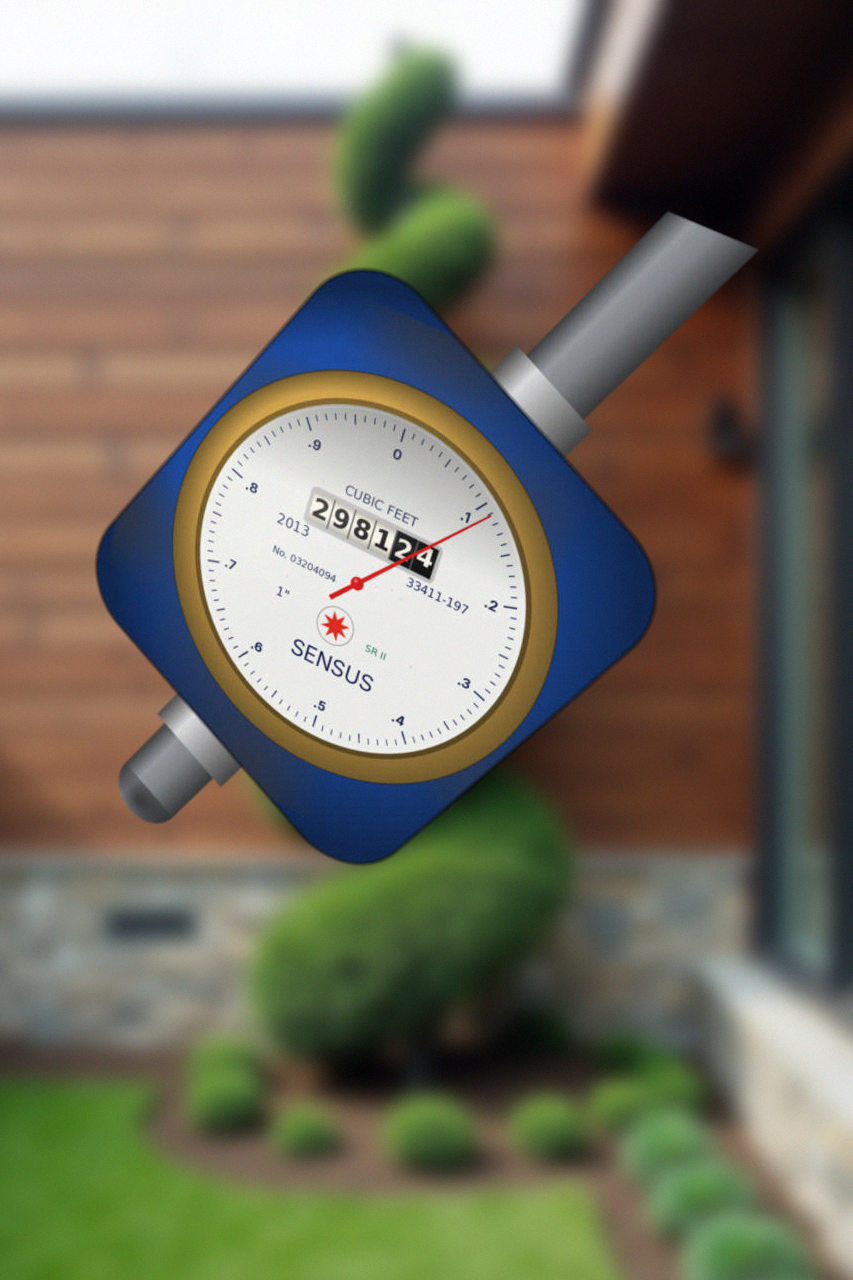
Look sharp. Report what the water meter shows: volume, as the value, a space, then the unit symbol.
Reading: 298124.11 ft³
